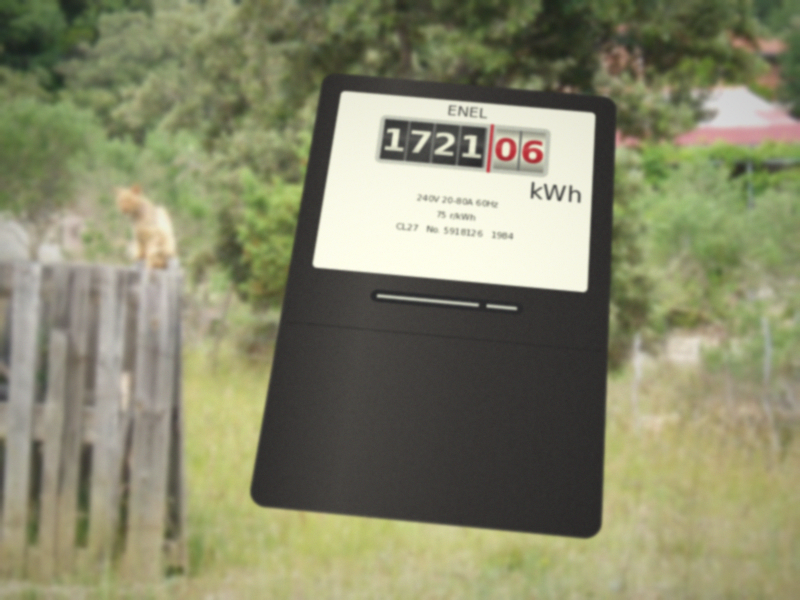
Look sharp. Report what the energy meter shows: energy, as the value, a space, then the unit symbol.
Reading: 1721.06 kWh
